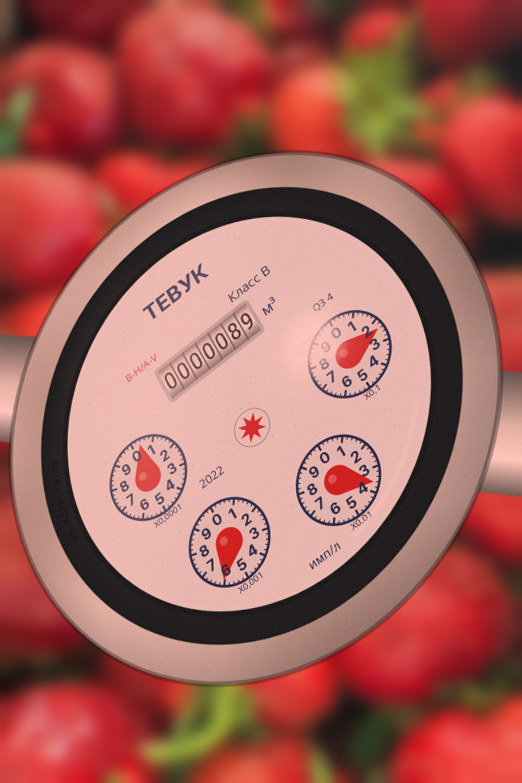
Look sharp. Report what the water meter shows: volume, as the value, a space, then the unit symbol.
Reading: 89.2360 m³
